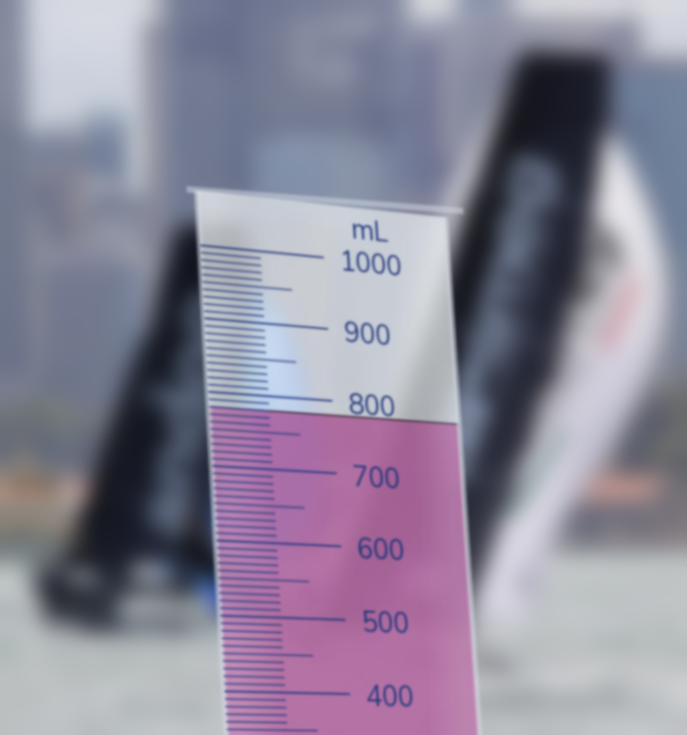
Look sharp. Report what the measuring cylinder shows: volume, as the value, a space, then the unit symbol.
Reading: 780 mL
